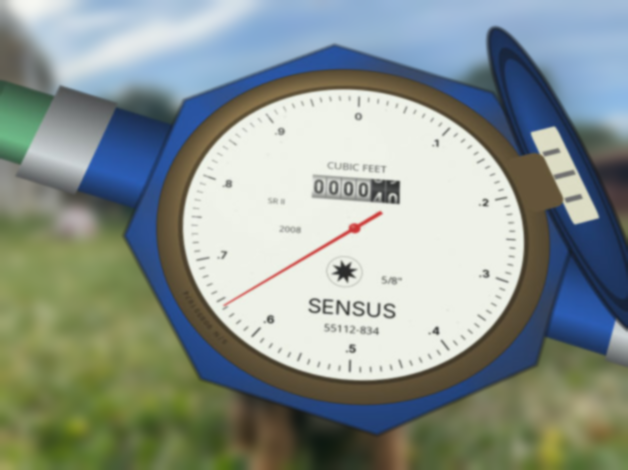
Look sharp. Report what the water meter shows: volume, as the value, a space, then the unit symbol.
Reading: 39.64 ft³
